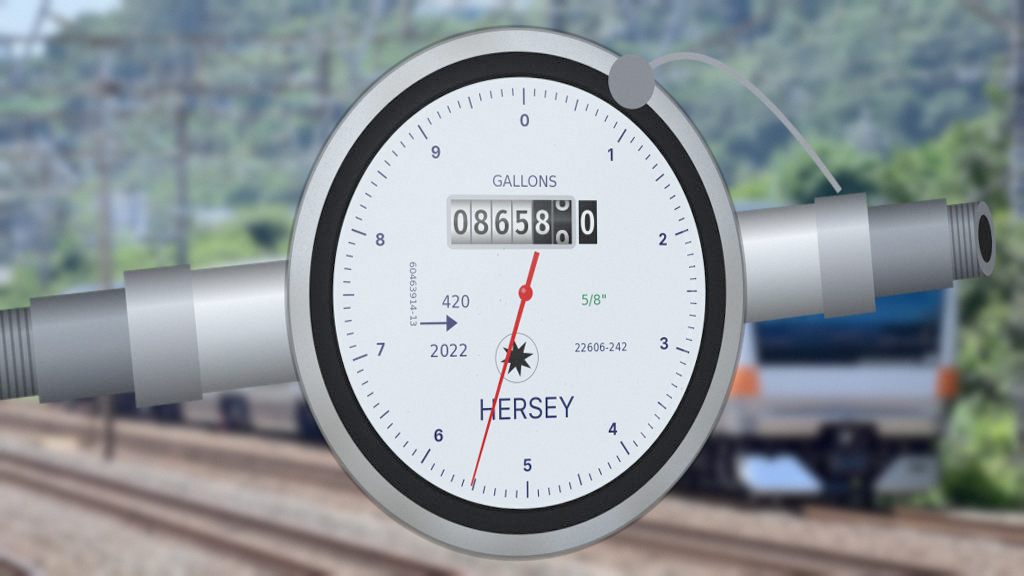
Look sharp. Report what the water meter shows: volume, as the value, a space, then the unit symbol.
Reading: 865885.5 gal
